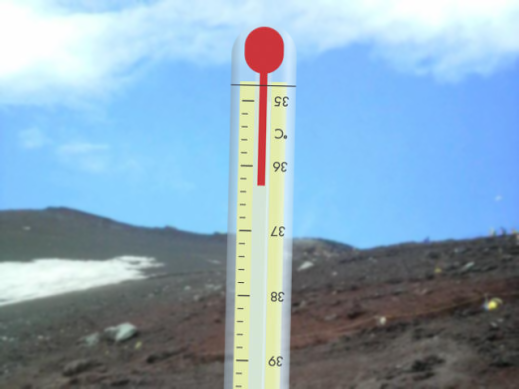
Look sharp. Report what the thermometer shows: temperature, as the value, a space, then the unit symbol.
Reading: 36.3 °C
